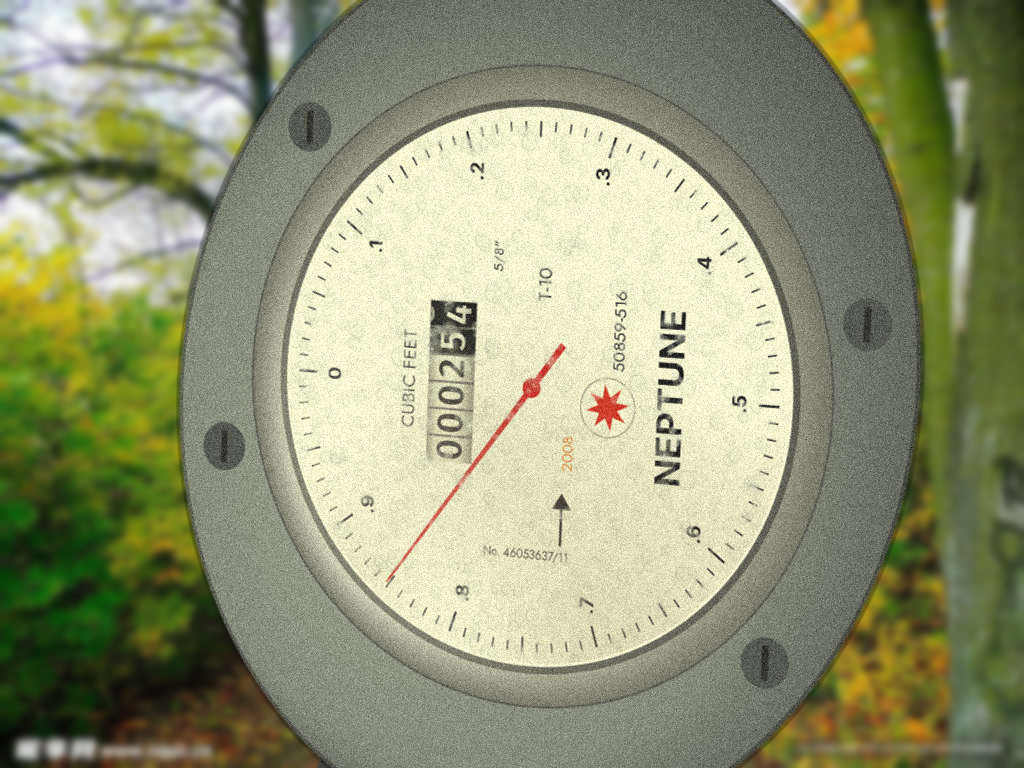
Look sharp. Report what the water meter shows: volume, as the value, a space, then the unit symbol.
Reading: 253.85 ft³
